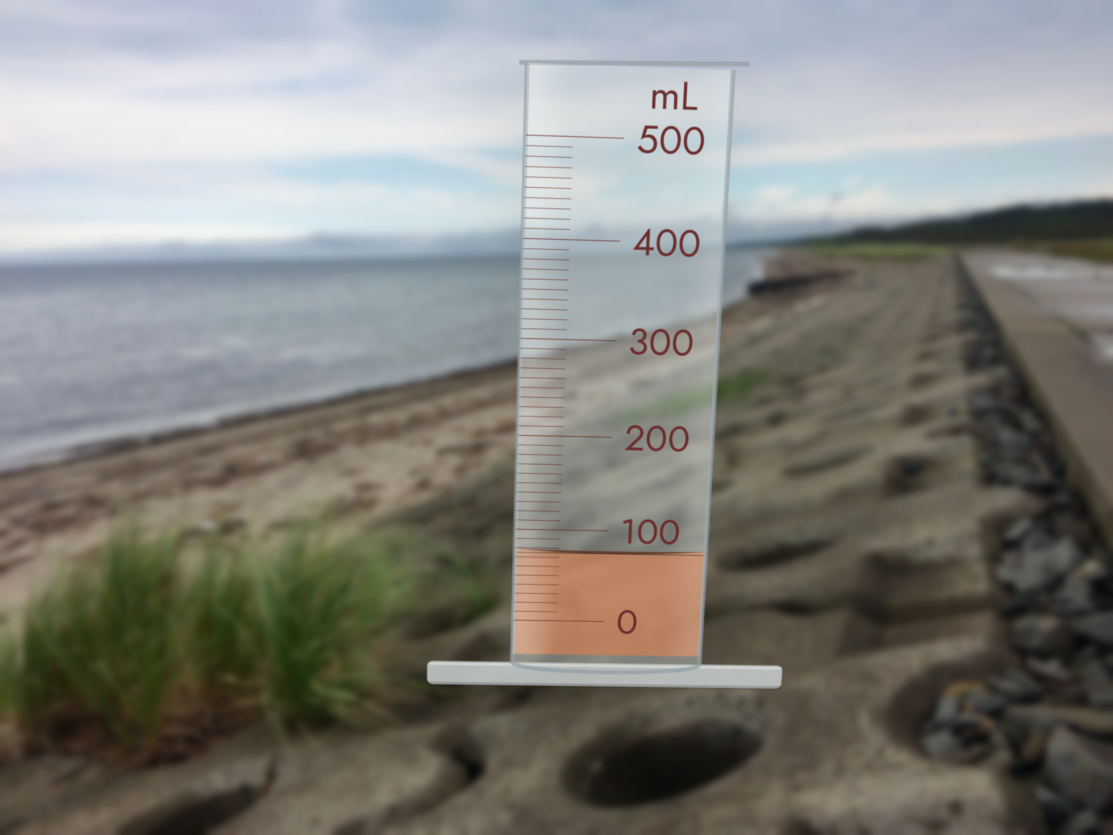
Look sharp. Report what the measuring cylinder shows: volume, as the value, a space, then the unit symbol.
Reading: 75 mL
